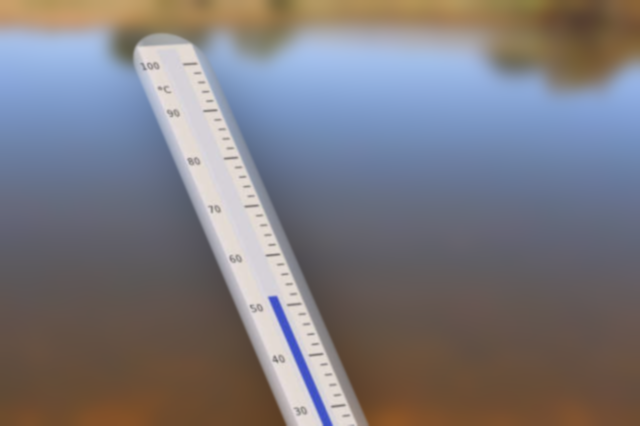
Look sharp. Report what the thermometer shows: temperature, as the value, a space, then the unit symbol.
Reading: 52 °C
